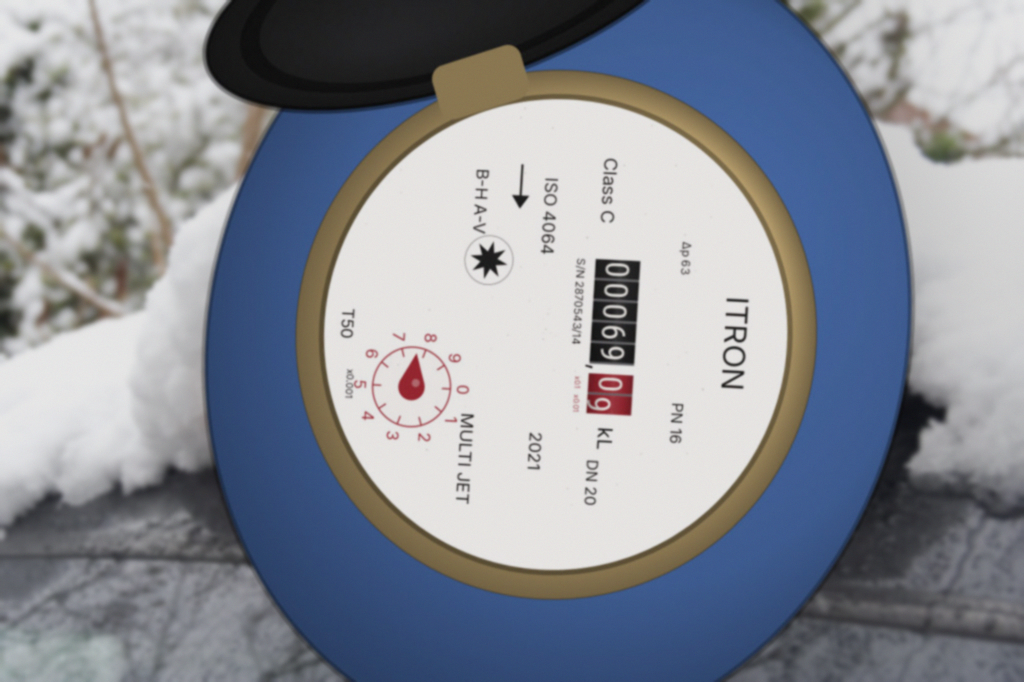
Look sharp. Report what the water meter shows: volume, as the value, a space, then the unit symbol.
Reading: 69.087 kL
